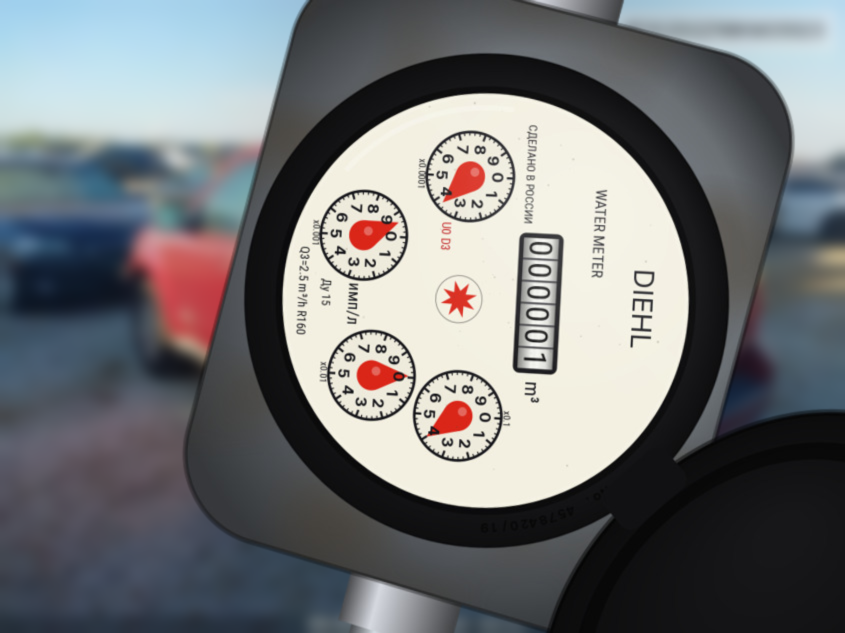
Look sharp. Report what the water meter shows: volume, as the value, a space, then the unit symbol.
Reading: 1.3993 m³
